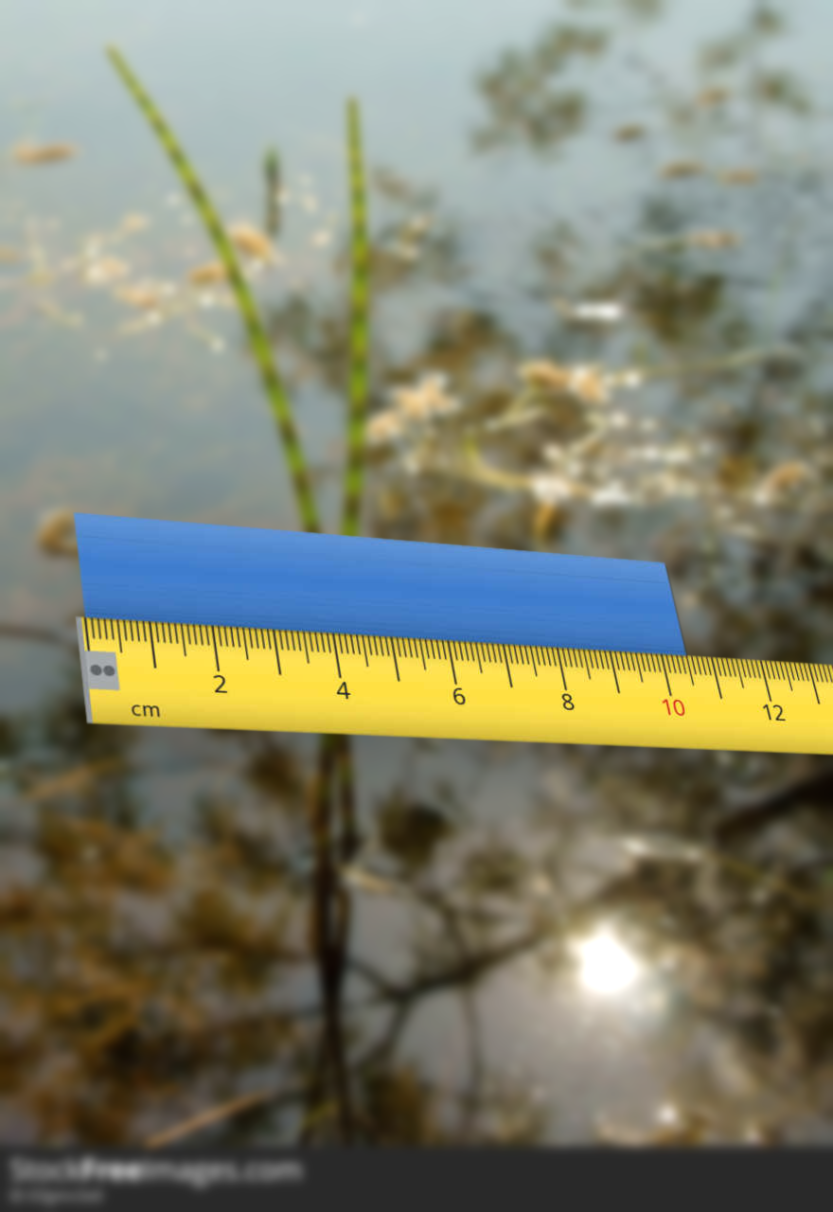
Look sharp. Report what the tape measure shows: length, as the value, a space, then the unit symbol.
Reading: 10.5 cm
